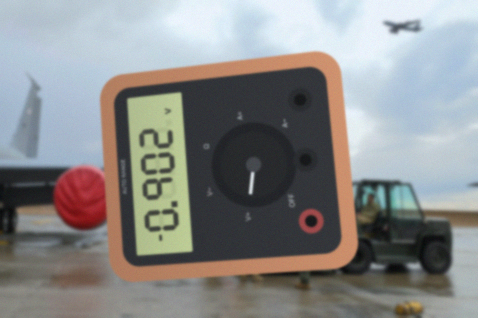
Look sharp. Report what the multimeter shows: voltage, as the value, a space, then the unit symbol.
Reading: -0.902 V
